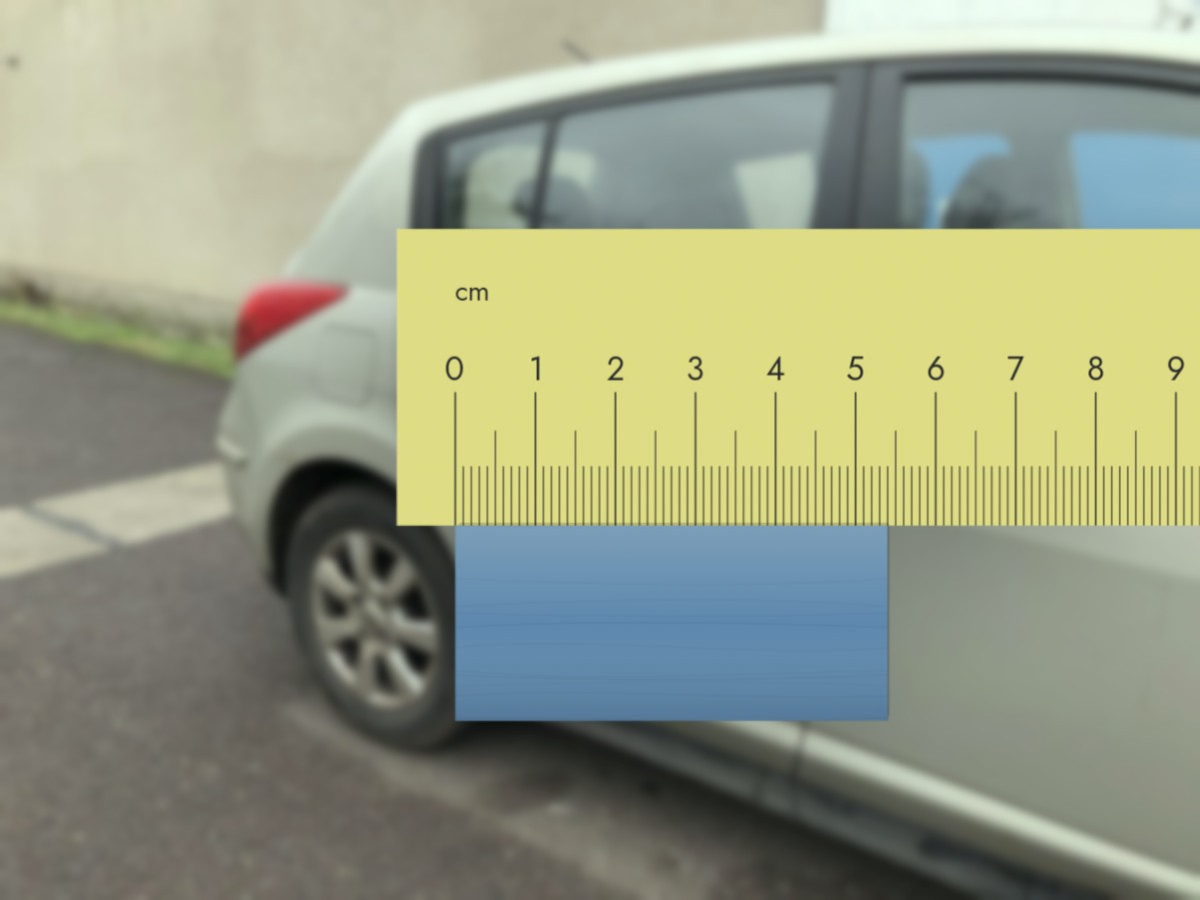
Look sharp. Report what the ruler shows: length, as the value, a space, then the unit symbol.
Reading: 5.4 cm
